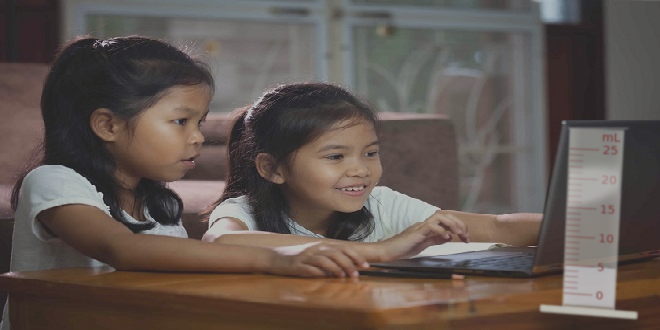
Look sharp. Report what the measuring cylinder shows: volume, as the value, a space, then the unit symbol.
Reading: 5 mL
